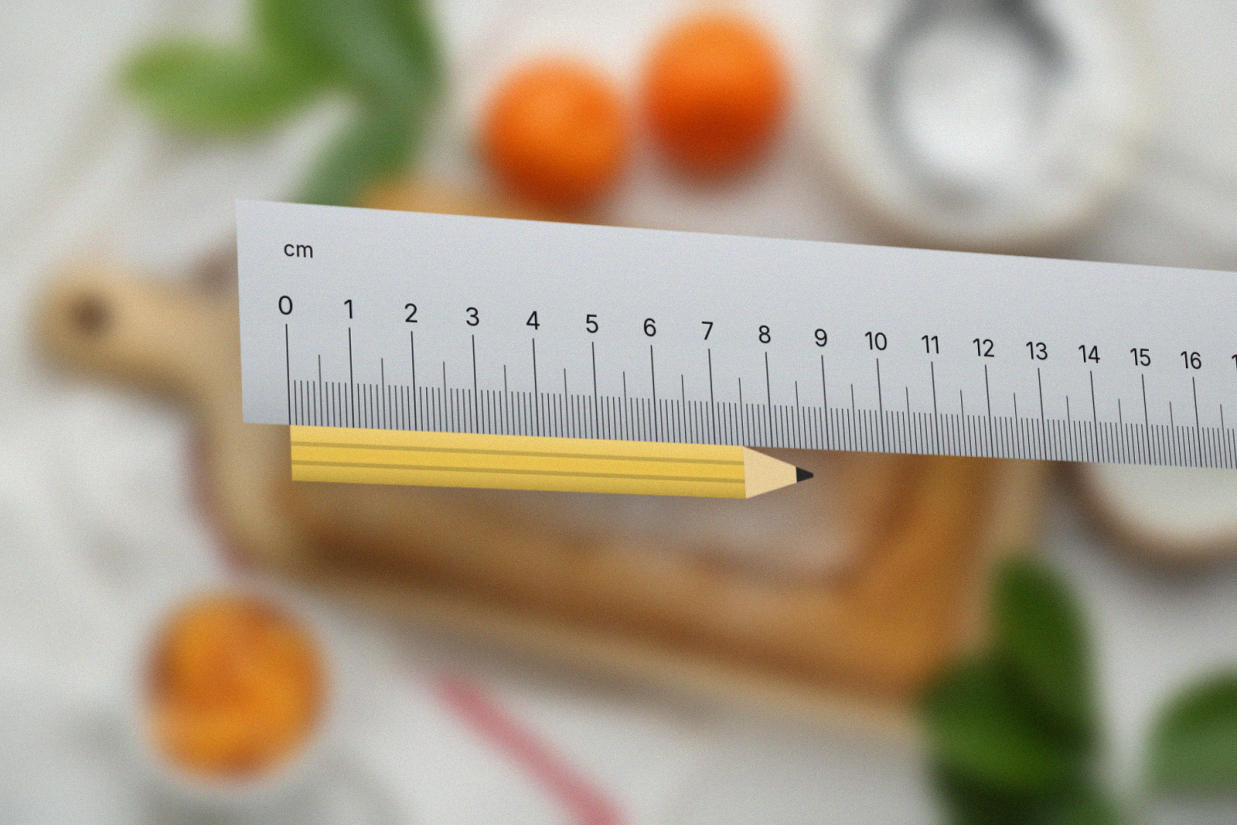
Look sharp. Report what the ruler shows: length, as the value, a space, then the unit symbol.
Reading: 8.7 cm
